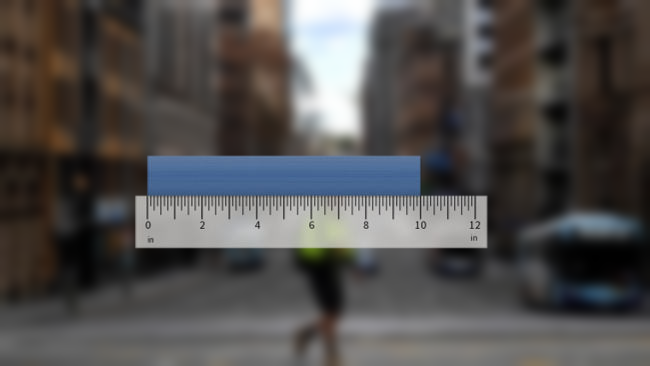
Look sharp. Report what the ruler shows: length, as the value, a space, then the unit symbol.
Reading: 10 in
